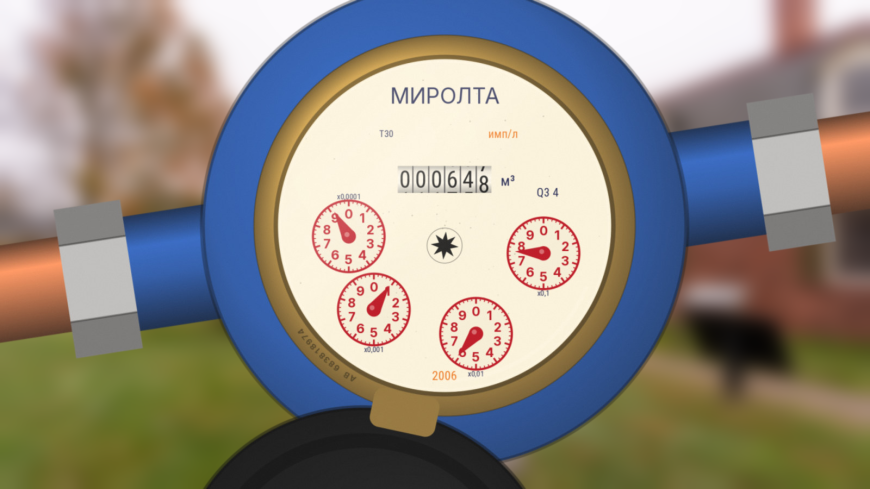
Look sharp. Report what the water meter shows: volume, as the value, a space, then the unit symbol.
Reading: 647.7609 m³
